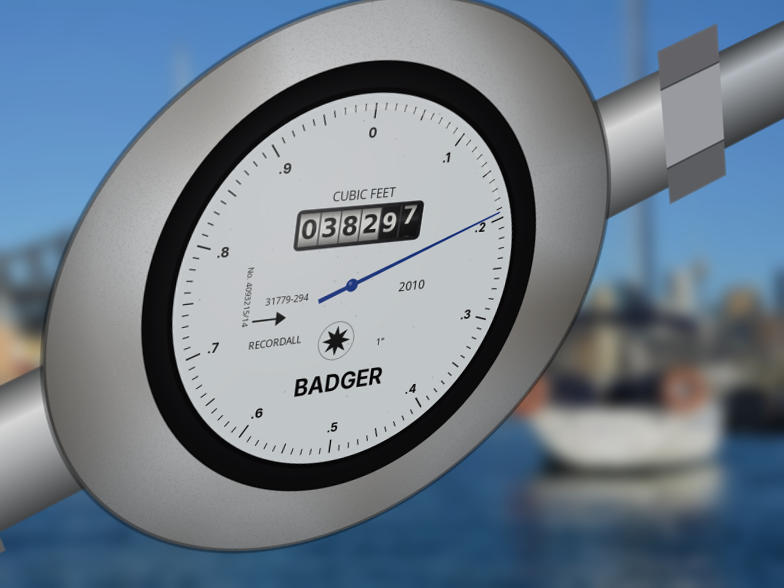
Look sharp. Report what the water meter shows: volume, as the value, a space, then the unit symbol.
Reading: 38297.19 ft³
